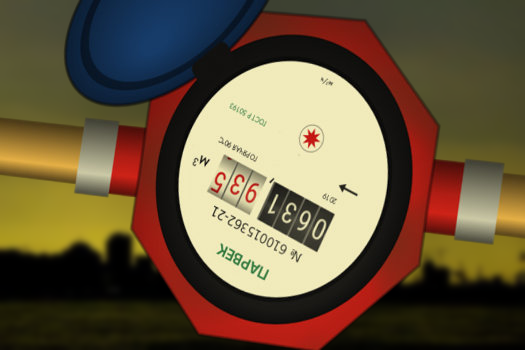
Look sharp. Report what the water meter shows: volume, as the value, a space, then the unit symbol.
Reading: 631.935 m³
